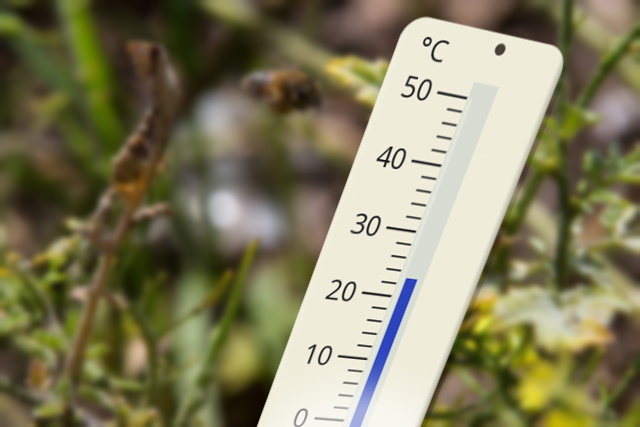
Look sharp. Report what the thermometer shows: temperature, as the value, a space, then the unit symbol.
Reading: 23 °C
